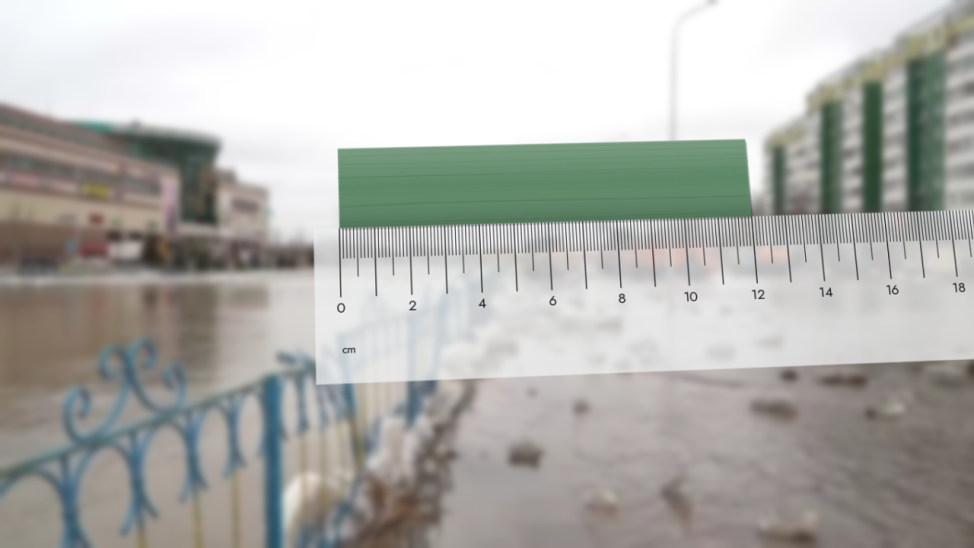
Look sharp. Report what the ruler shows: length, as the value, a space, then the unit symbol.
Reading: 12 cm
